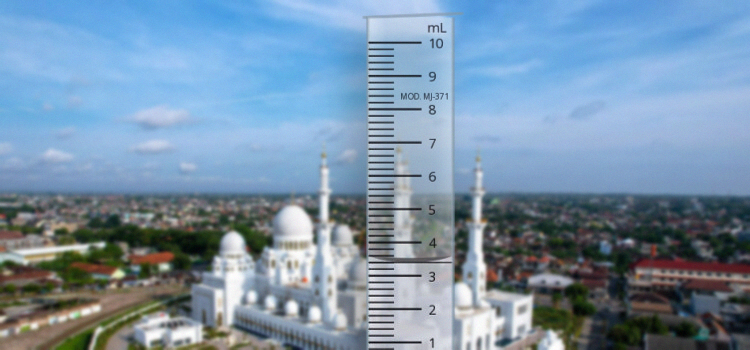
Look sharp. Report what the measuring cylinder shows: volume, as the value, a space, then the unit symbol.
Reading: 3.4 mL
